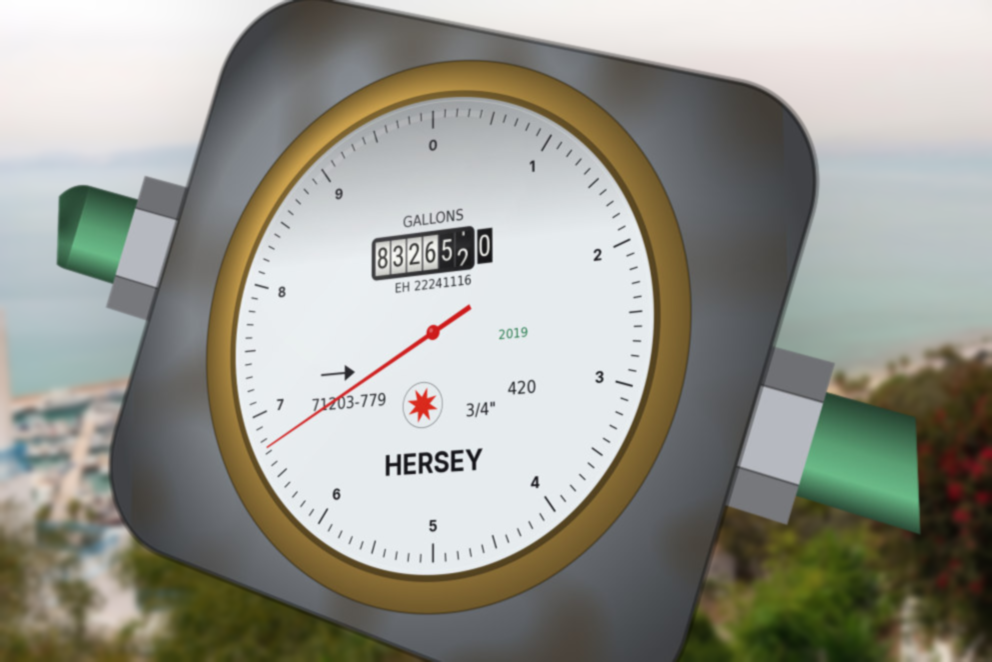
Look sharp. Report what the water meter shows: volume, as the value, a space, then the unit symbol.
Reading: 8326516.7 gal
